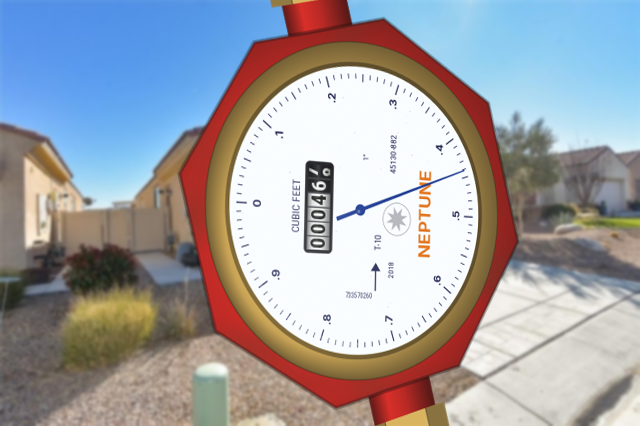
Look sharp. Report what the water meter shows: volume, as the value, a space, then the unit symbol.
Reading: 467.44 ft³
